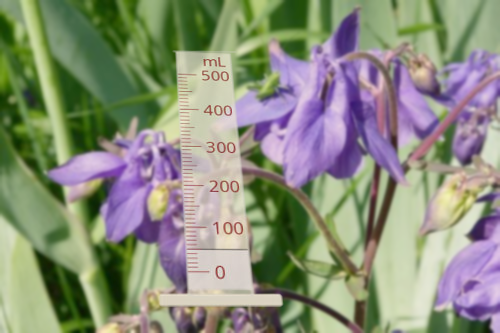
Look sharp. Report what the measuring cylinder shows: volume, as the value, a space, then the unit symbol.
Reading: 50 mL
